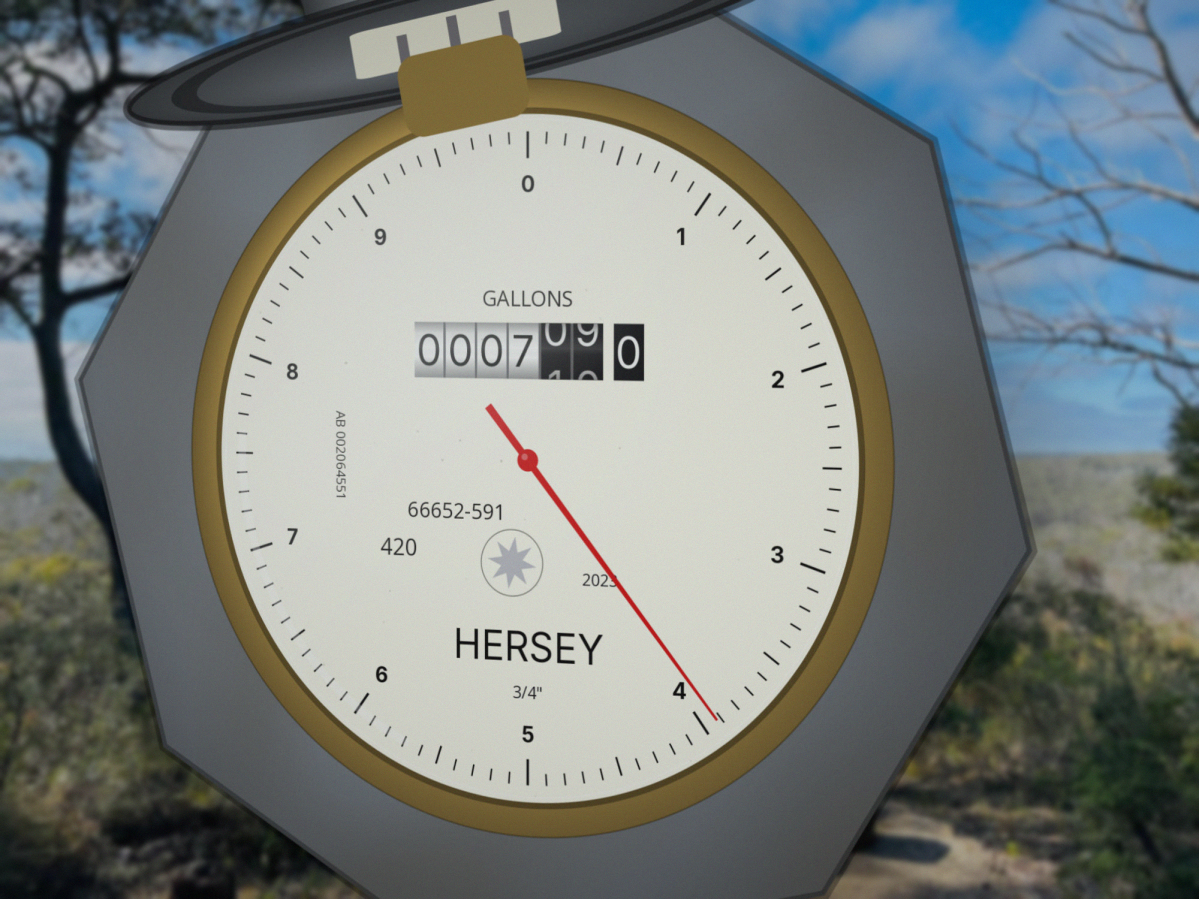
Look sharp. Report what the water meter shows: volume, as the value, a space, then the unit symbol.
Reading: 7093.9 gal
